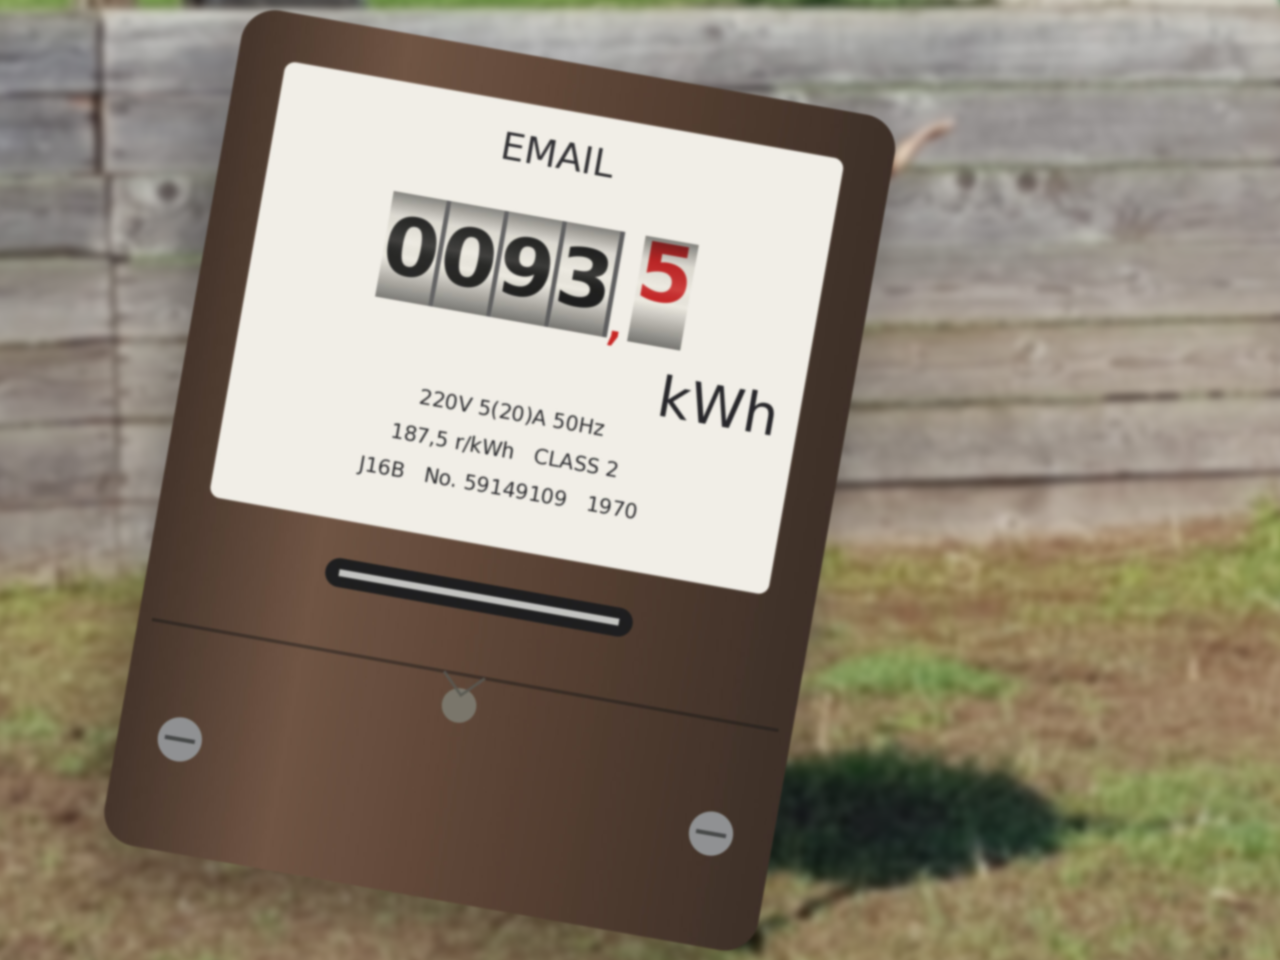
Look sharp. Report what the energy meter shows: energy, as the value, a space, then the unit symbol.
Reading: 93.5 kWh
